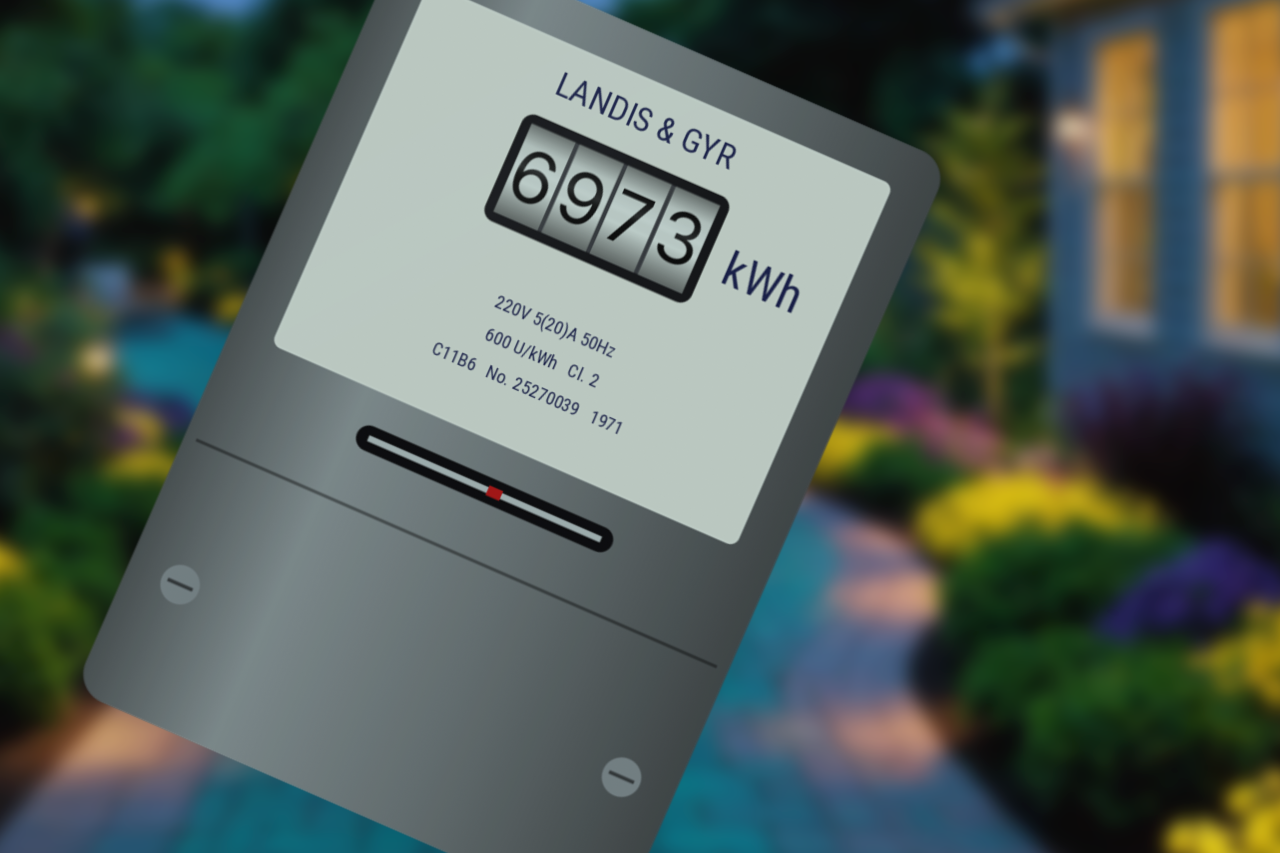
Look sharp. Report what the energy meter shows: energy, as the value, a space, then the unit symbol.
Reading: 6973 kWh
